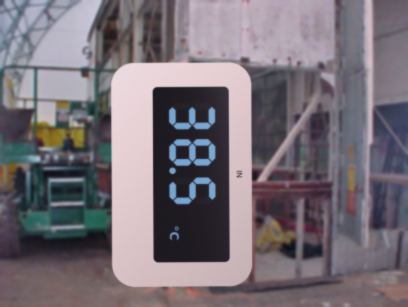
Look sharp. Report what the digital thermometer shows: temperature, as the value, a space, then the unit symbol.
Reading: 38.5 °C
